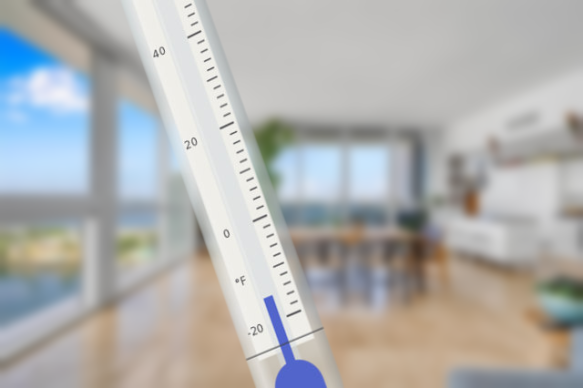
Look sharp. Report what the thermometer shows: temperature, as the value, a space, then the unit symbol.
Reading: -15 °F
